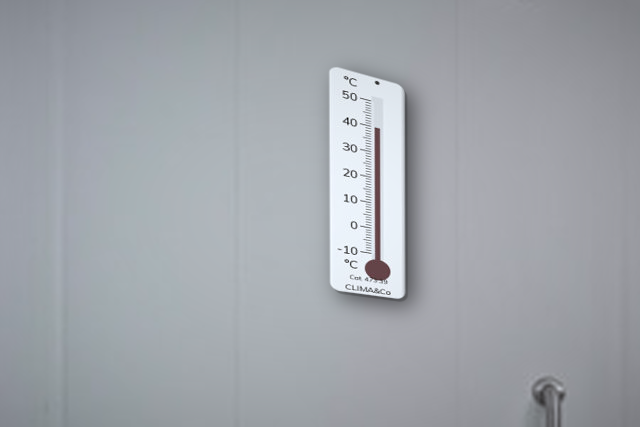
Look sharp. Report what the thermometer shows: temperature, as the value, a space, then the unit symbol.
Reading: 40 °C
